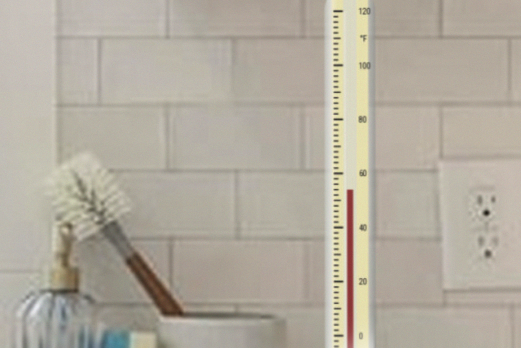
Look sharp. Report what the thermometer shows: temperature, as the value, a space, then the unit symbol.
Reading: 54 °F
